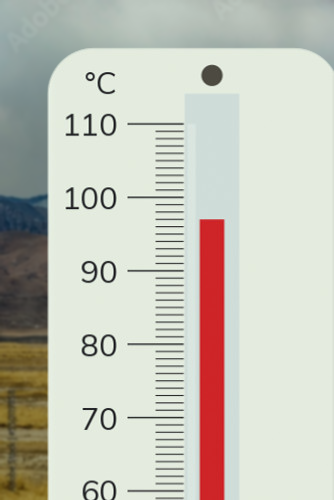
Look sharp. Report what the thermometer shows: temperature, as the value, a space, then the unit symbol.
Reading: 97 °C
